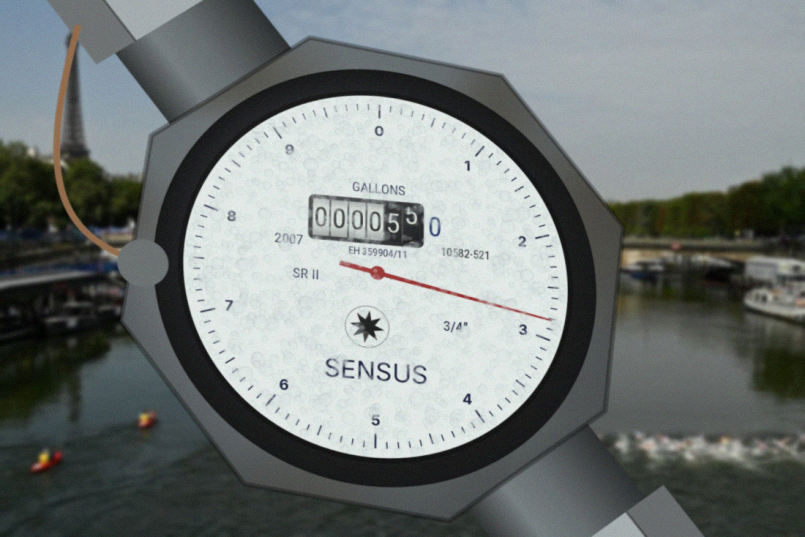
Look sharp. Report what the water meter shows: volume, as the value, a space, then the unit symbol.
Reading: 552.8 gal
